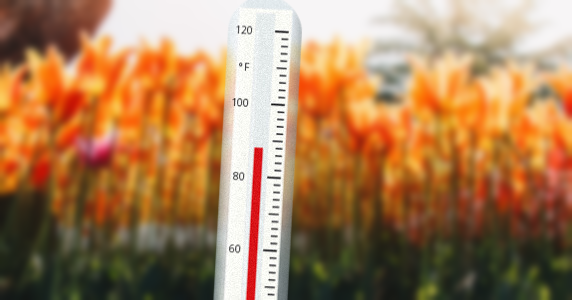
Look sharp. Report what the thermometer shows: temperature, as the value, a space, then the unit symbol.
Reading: 88 °F
